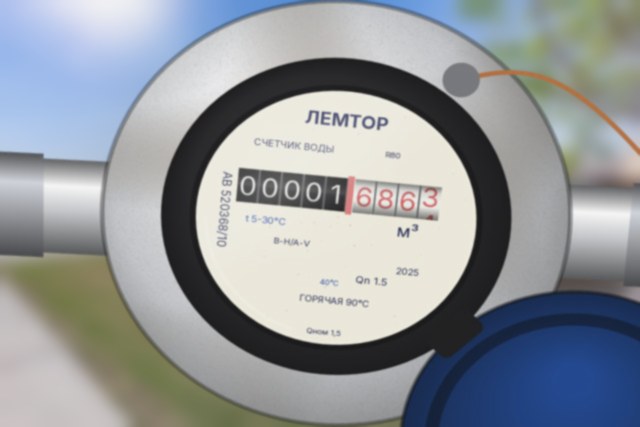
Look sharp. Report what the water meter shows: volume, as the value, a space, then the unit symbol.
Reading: 1.6863 m³
